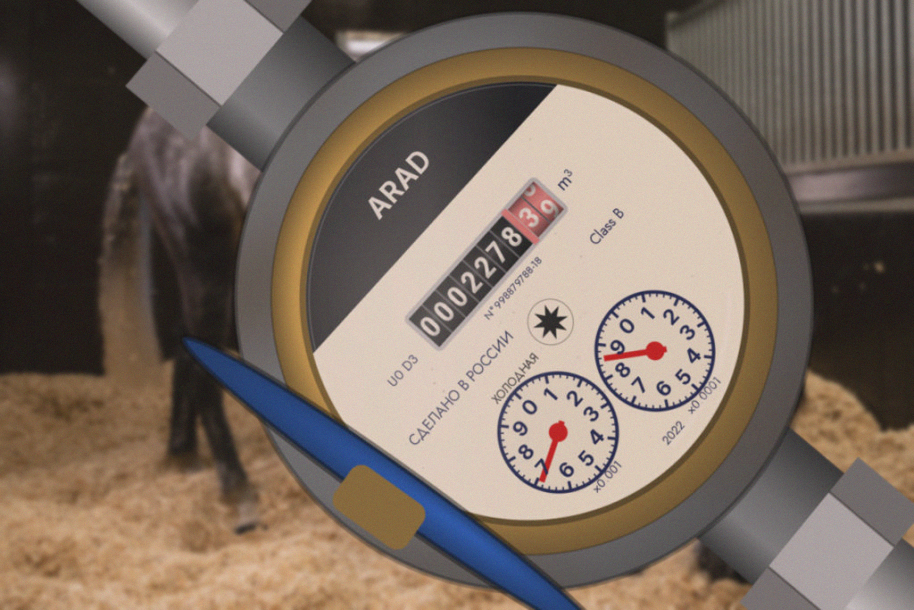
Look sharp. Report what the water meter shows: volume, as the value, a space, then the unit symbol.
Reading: 2278.3868 m³
